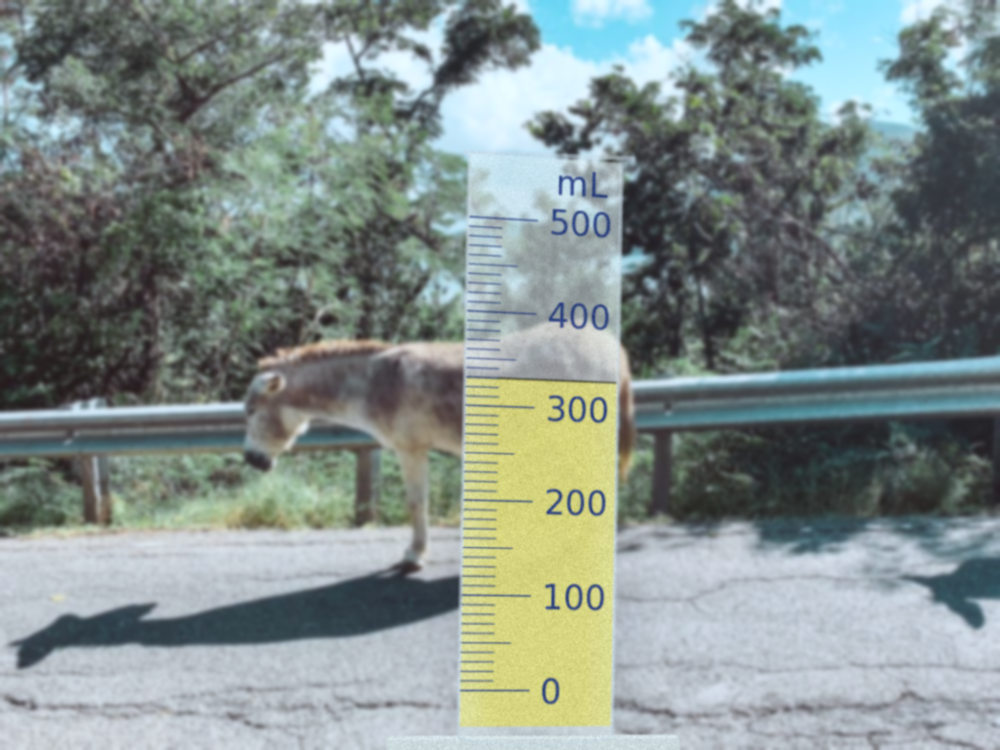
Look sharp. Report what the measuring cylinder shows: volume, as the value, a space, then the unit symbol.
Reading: 330 mL
